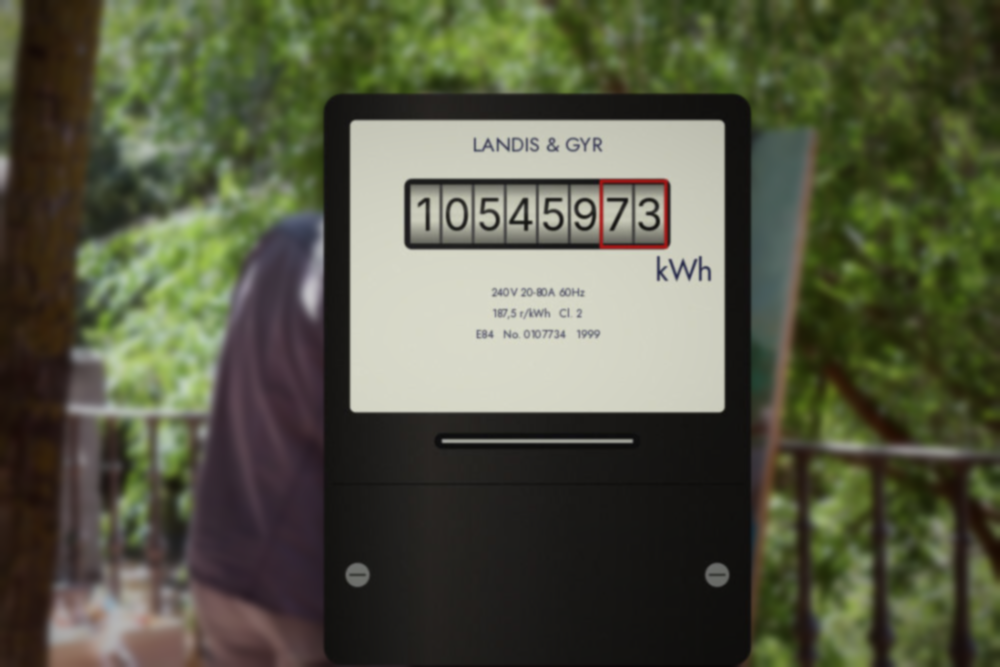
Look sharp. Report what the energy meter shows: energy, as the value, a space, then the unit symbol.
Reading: 105459.73 kWh
